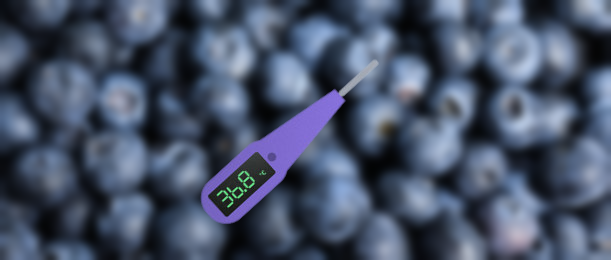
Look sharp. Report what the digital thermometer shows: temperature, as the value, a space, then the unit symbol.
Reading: 36.8 °C
